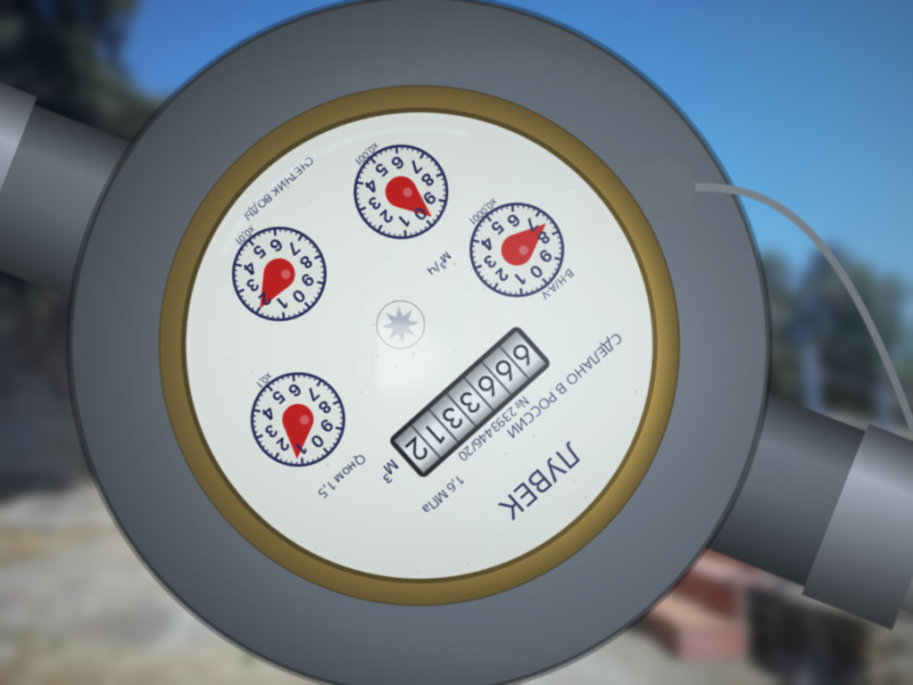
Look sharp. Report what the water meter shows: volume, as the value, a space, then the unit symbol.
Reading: 6663312.1197 m³
